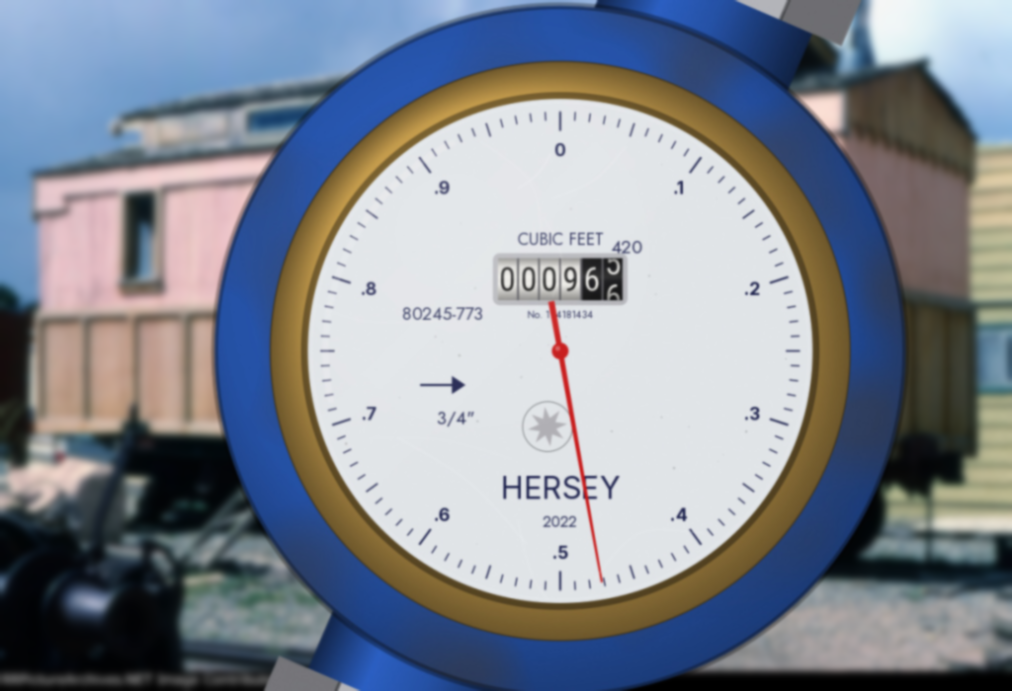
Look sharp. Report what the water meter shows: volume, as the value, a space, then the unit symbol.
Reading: 965.47 ft³
